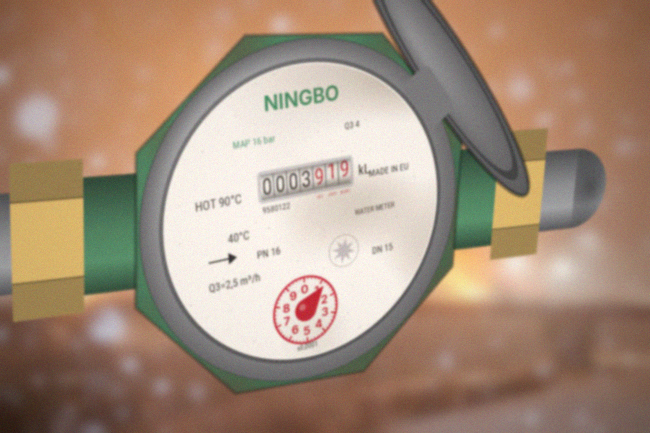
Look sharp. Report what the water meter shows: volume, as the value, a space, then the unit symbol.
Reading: 3.9191 kL
